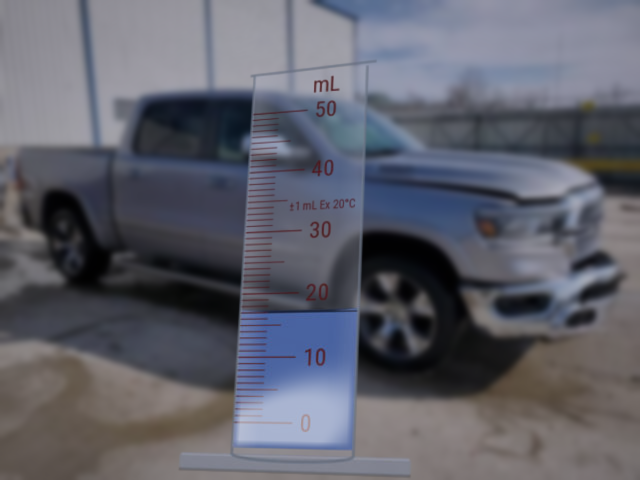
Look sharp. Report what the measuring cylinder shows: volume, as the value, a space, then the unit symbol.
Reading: 17 mL
